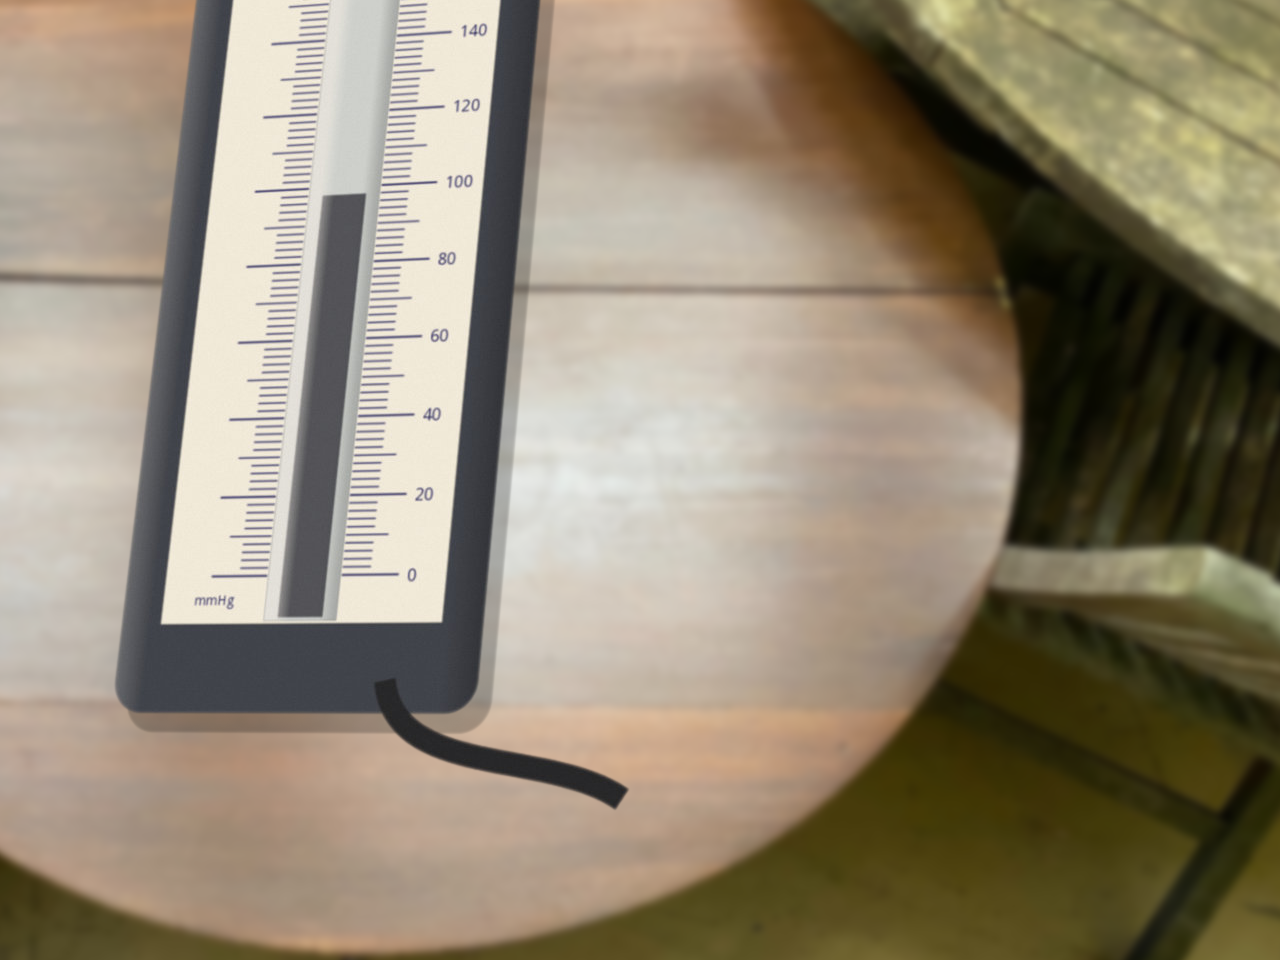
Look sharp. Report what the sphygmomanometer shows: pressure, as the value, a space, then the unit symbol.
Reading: 98 mmHg
